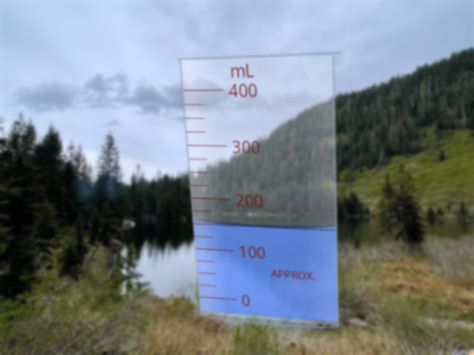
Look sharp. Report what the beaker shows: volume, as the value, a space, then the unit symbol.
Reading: 150 mL
